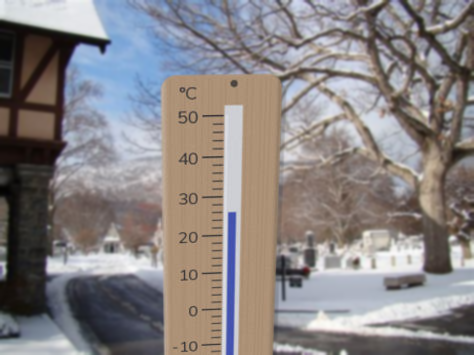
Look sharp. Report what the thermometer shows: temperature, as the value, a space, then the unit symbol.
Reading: 26 °C
